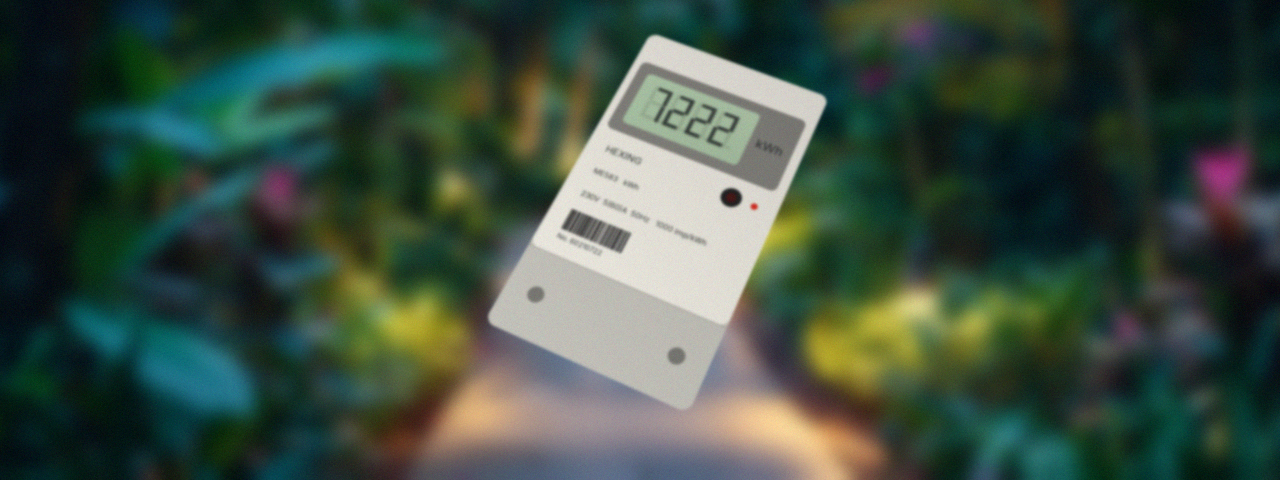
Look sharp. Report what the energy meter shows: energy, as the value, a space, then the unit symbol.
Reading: 7222 kWh
